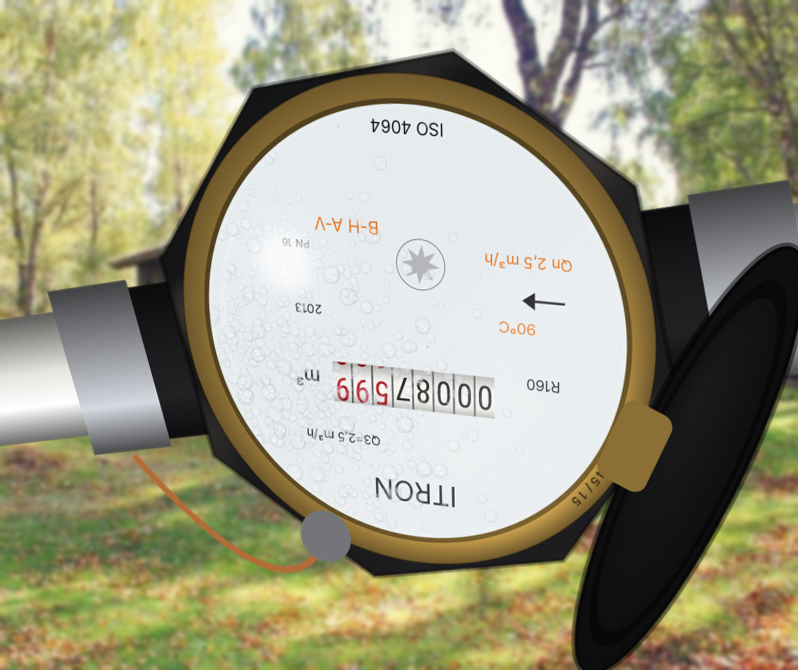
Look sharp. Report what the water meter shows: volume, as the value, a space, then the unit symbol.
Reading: 87.599 m³
